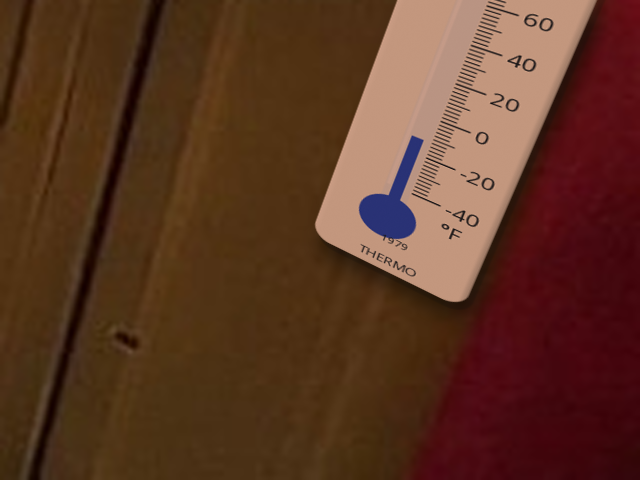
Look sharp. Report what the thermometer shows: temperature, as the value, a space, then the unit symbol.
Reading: -12 °F
